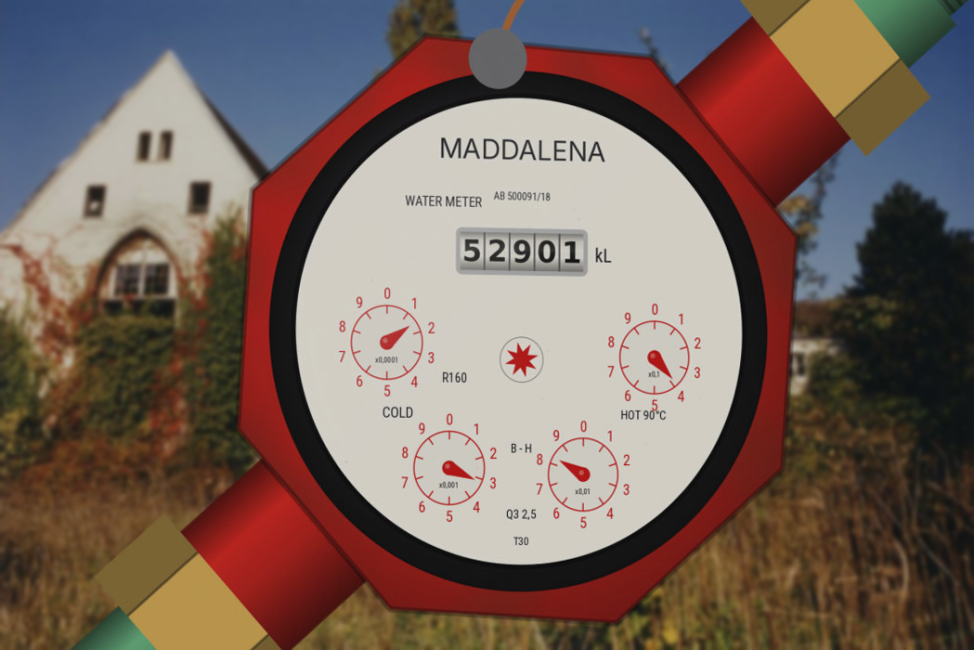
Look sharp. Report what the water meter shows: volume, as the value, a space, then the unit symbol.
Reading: 52901.3831 kL
